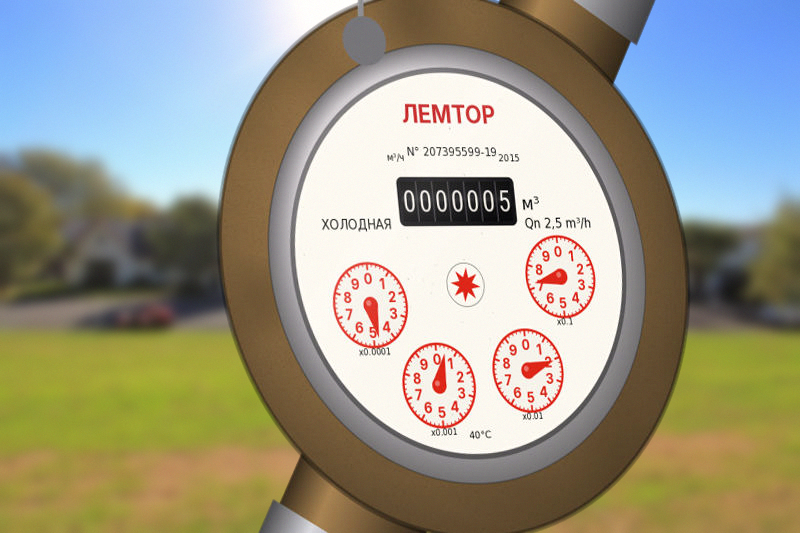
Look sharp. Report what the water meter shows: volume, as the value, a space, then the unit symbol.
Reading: 5.7204 m³
